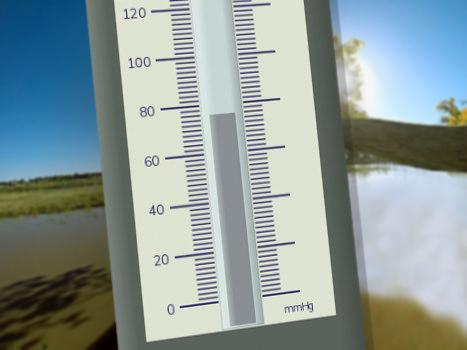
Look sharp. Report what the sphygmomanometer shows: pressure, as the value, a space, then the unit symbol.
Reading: 76 mmHg
